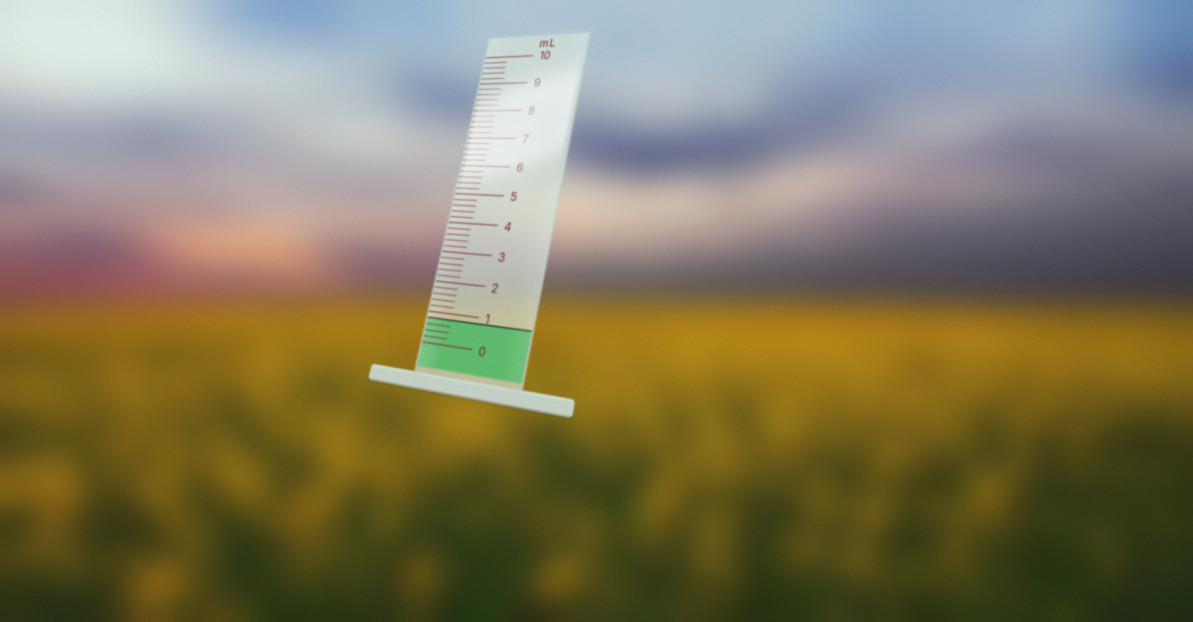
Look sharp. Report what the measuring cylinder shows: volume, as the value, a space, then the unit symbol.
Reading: 0.8 mL
